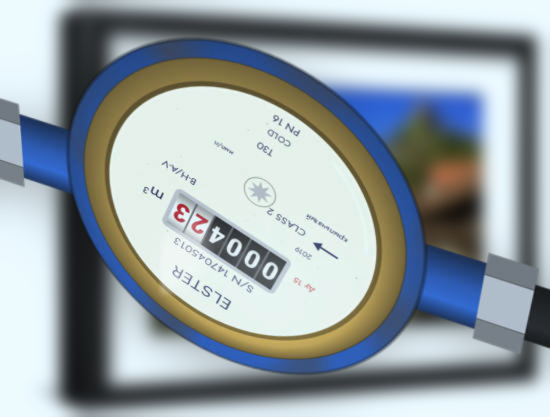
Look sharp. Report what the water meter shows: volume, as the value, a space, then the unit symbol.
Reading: 4.23 m³
